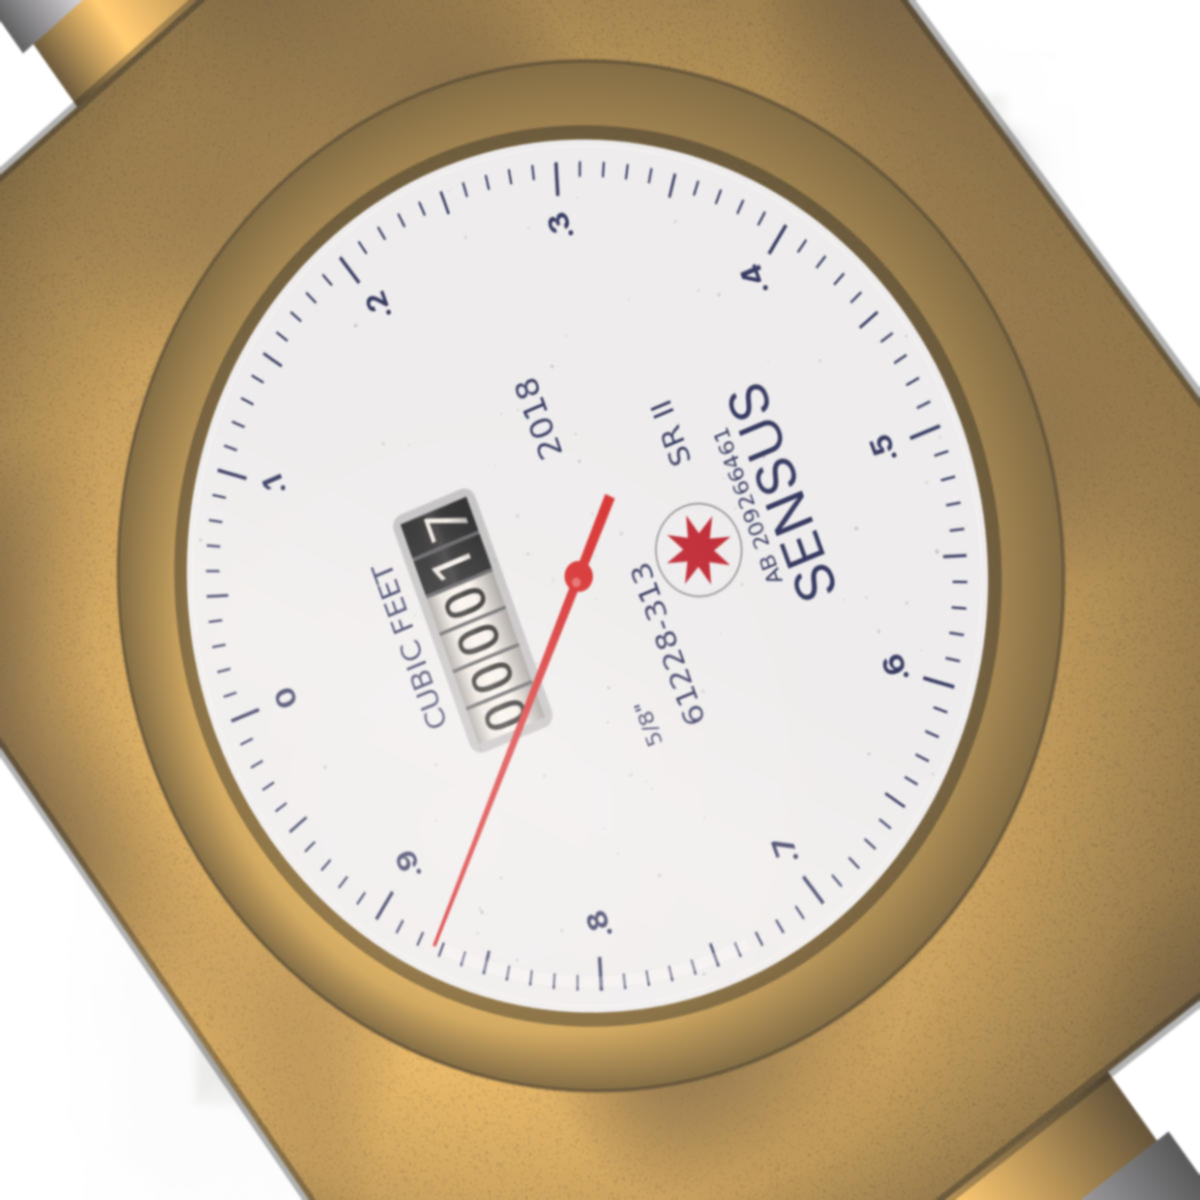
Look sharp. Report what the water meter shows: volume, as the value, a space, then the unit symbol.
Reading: 16.87 ft³
